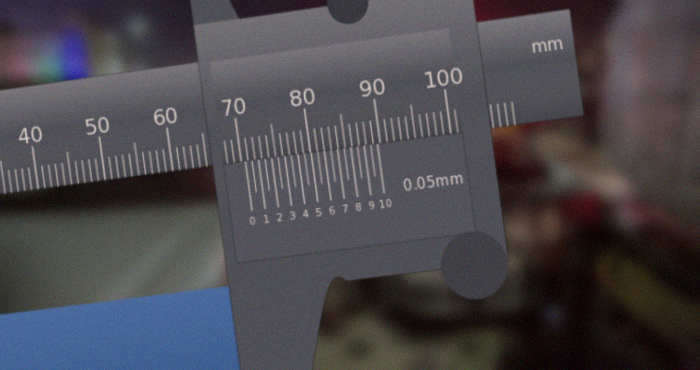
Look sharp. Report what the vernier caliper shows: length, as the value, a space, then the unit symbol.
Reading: 70.6 mm
